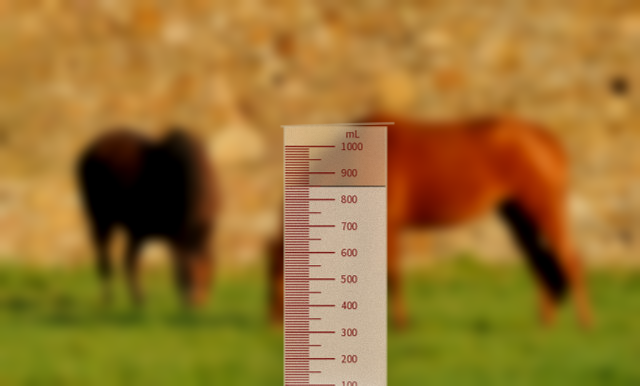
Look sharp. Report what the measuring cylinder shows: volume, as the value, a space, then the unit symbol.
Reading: 850 mL
